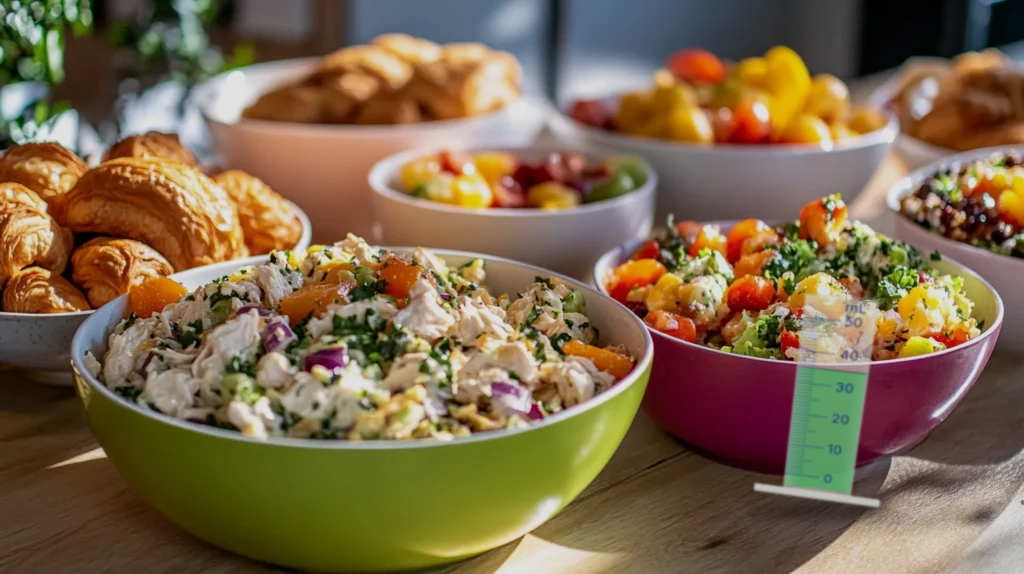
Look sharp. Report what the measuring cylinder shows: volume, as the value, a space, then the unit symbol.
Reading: 35 mL
